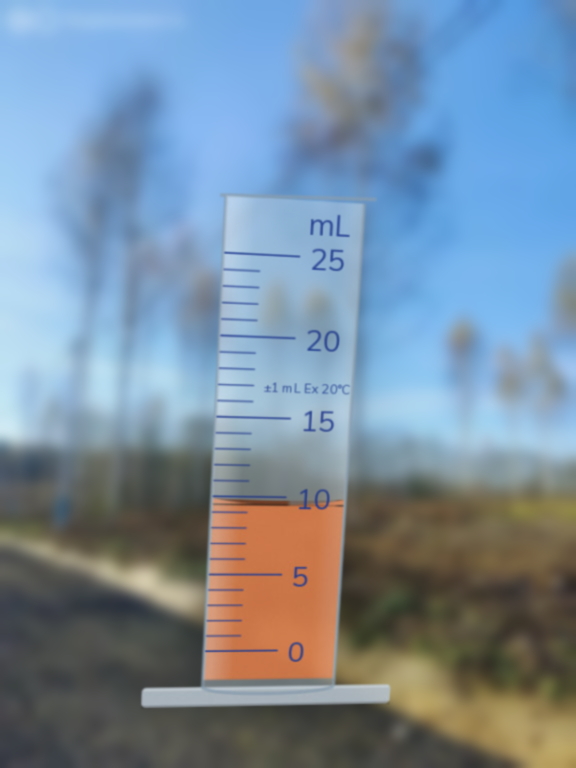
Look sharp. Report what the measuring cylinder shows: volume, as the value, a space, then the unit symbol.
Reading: 9.5 mL
